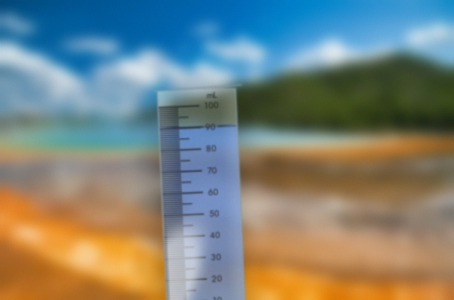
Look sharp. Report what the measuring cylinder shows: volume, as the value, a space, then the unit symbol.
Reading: 90 mL
